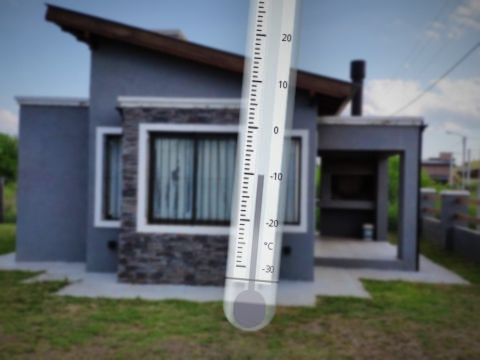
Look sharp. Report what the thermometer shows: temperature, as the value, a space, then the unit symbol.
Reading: -10 °C
